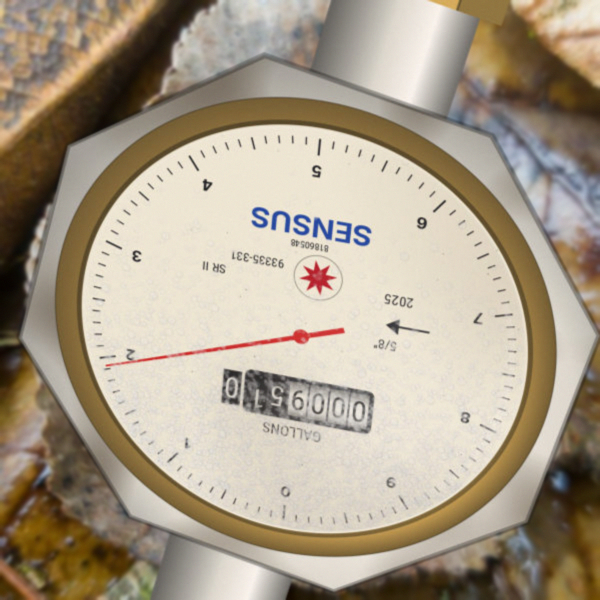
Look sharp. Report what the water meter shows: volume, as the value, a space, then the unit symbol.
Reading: 9511.9 gal
